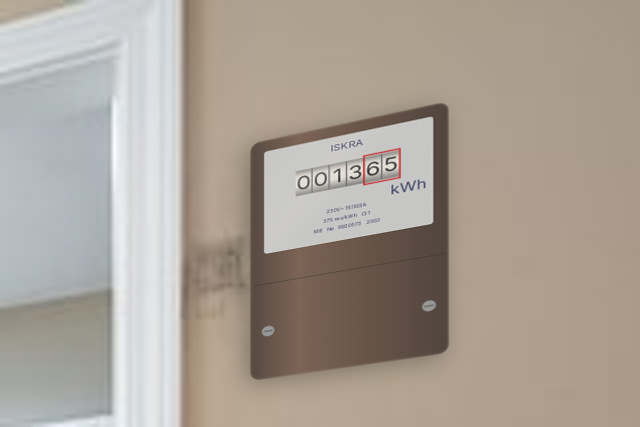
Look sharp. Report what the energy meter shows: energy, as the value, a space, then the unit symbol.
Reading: 13.65 kWh
